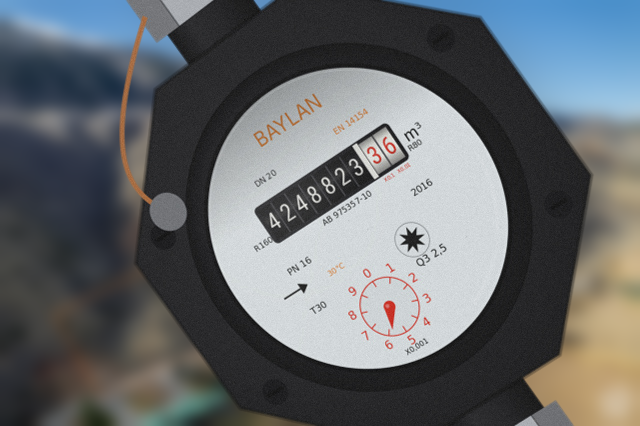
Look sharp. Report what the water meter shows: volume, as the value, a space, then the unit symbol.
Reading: 4248823.365 m³
